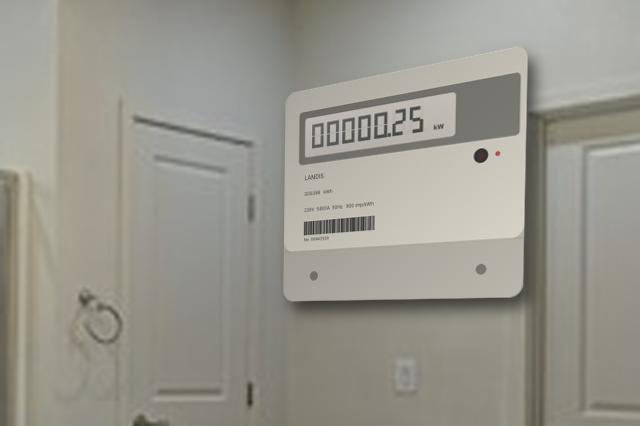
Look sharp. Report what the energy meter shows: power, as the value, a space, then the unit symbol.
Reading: 0.25 kW
